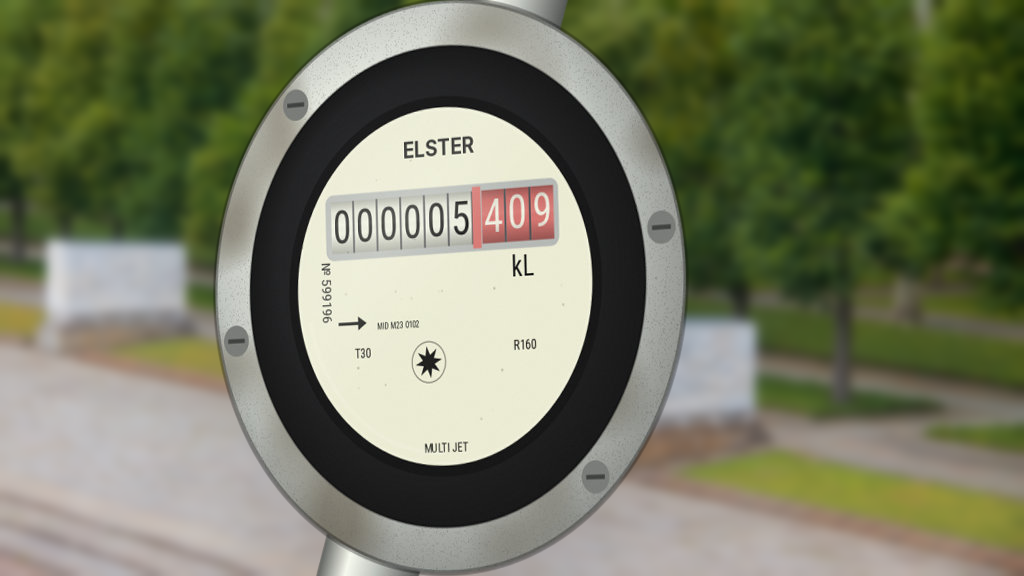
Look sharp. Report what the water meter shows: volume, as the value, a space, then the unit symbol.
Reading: 5.409 kL
